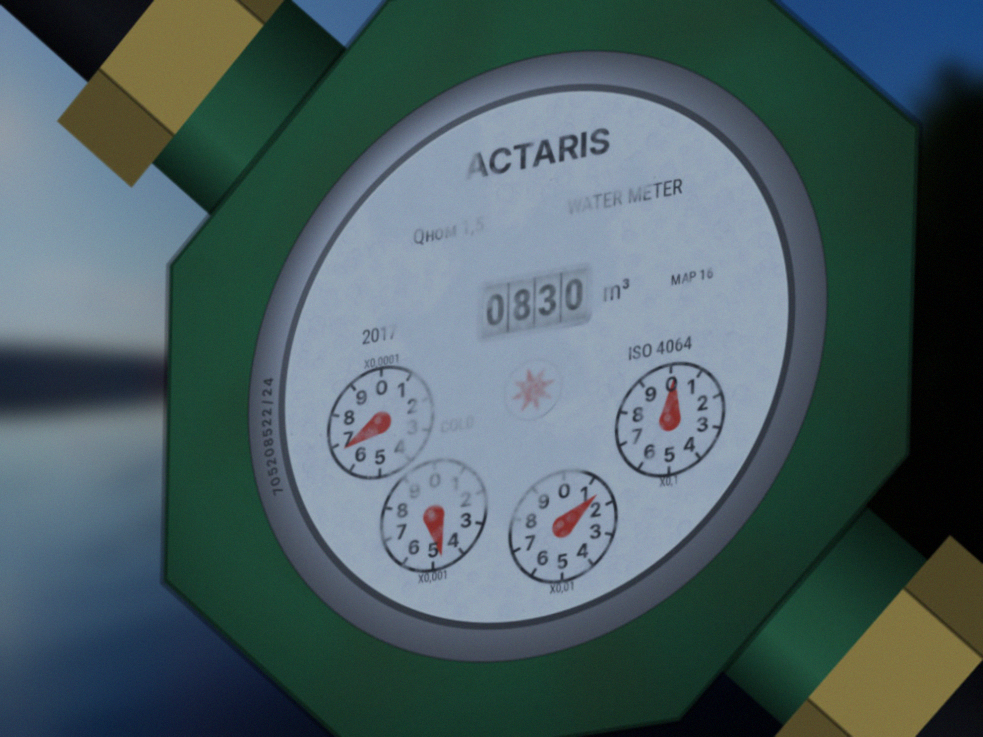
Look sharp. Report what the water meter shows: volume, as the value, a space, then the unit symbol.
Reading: 830.0146 m³
